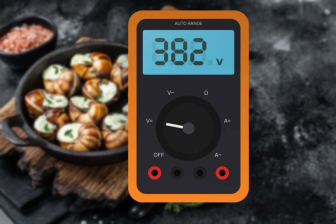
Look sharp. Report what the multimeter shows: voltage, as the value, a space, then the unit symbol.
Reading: 382 V
